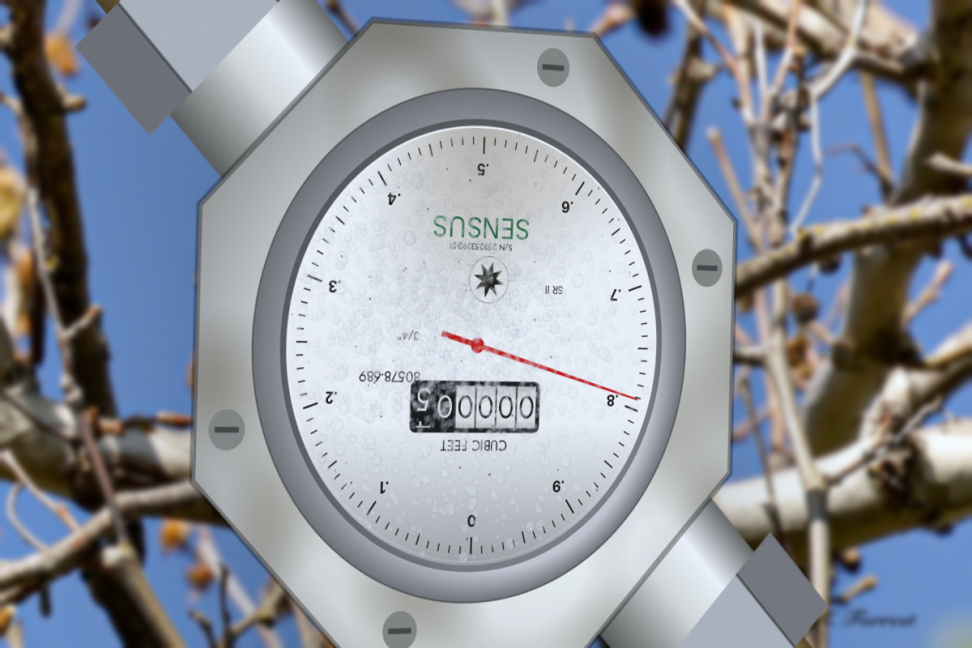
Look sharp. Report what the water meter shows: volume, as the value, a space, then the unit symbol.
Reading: 4.79 ft³
